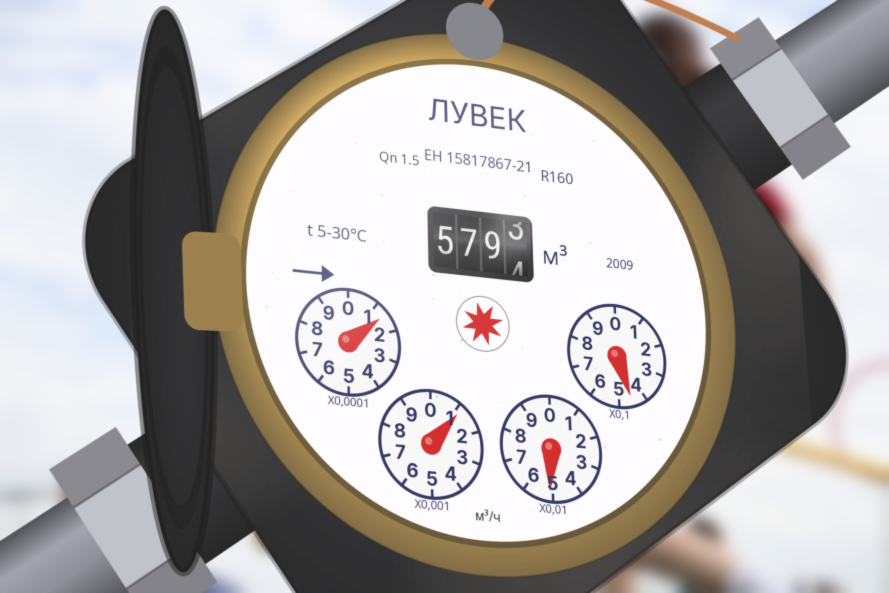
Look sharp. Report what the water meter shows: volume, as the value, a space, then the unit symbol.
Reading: 5793.4511 m³
